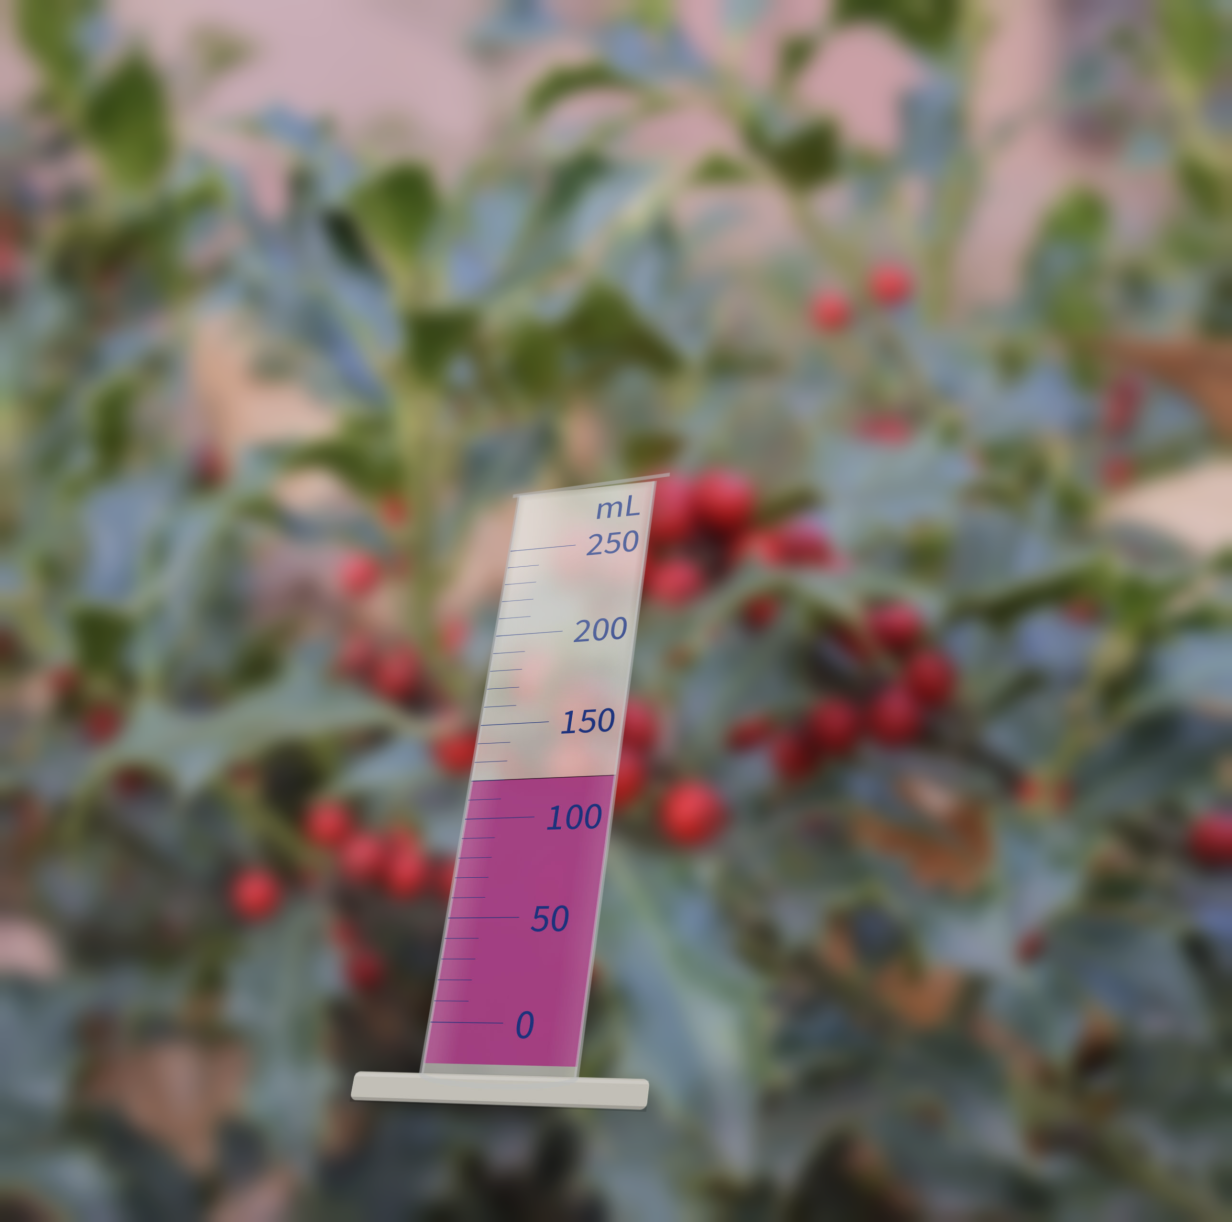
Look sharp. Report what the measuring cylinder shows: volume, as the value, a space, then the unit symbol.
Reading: 120 mL
